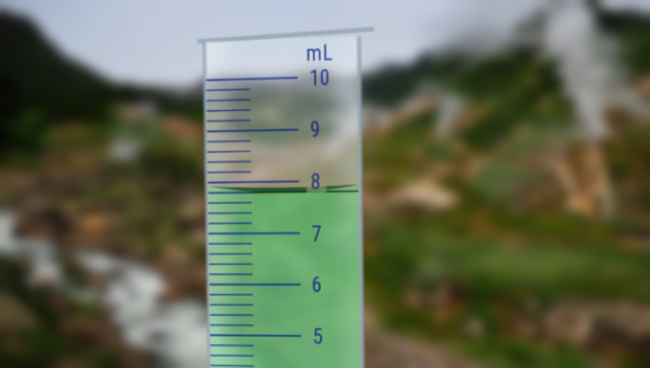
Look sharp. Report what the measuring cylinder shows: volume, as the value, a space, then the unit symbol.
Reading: 7.8 mL
